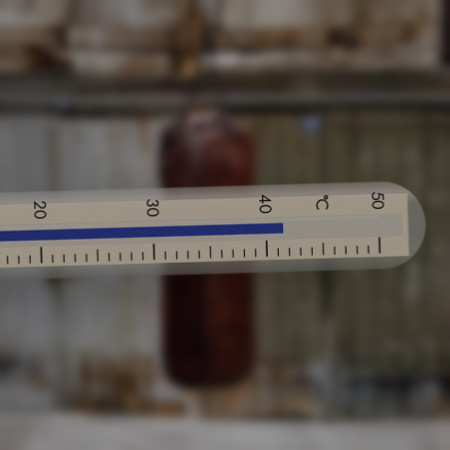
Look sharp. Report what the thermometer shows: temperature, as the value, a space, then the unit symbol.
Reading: 41.5 °C
